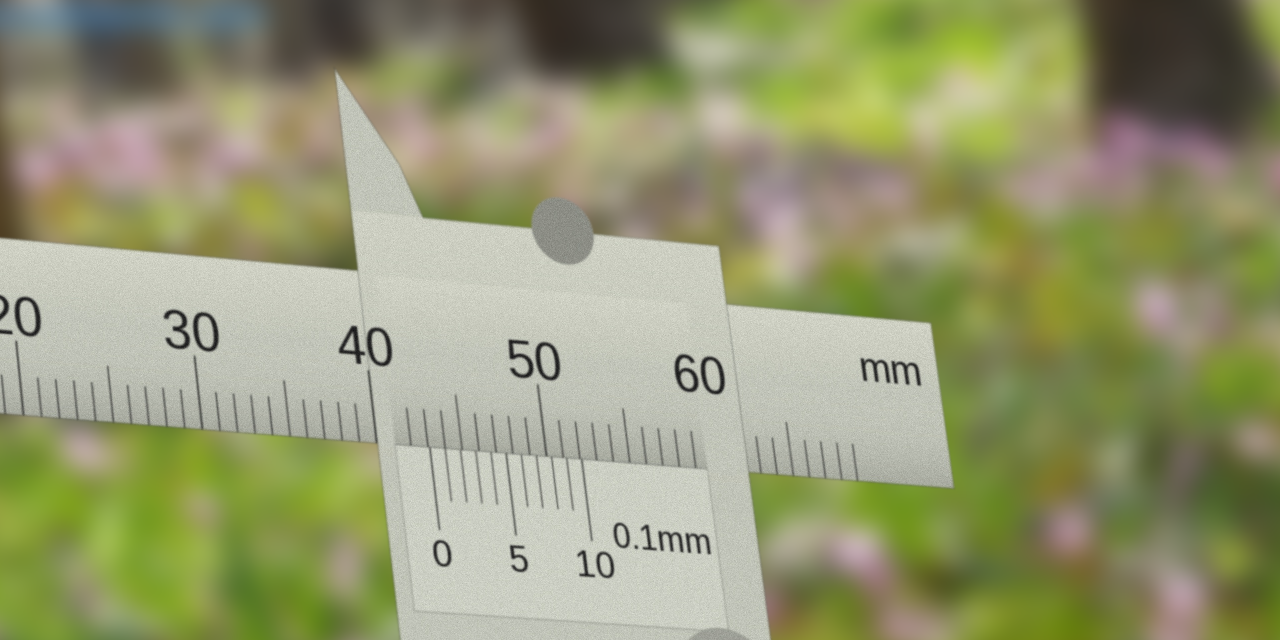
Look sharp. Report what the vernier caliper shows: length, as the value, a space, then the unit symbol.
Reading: 43.1 mm
